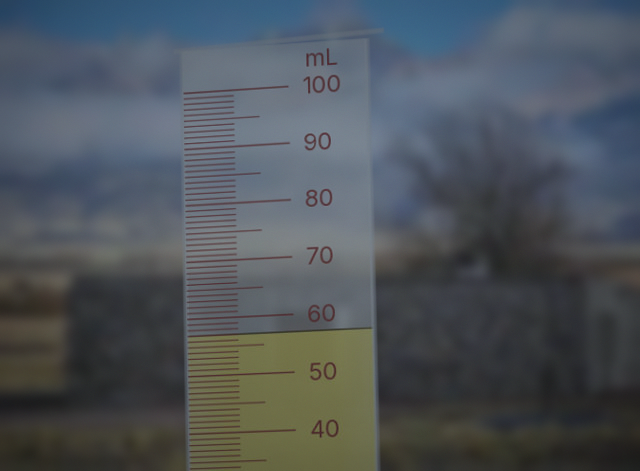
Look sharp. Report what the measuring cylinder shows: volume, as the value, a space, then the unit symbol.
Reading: 57 mL
